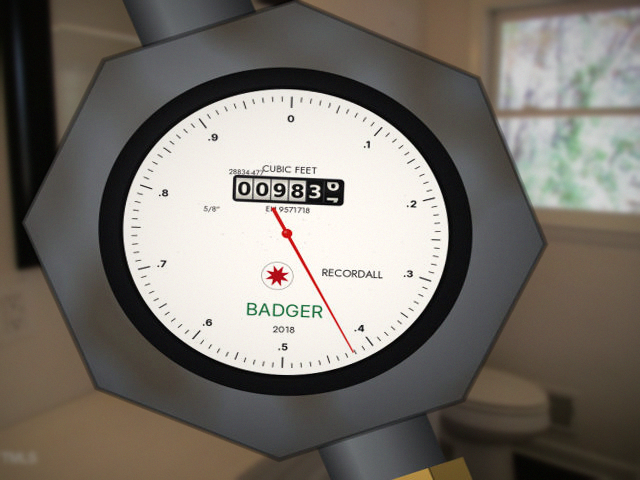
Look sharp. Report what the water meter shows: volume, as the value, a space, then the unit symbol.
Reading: 9836.42 ft³
